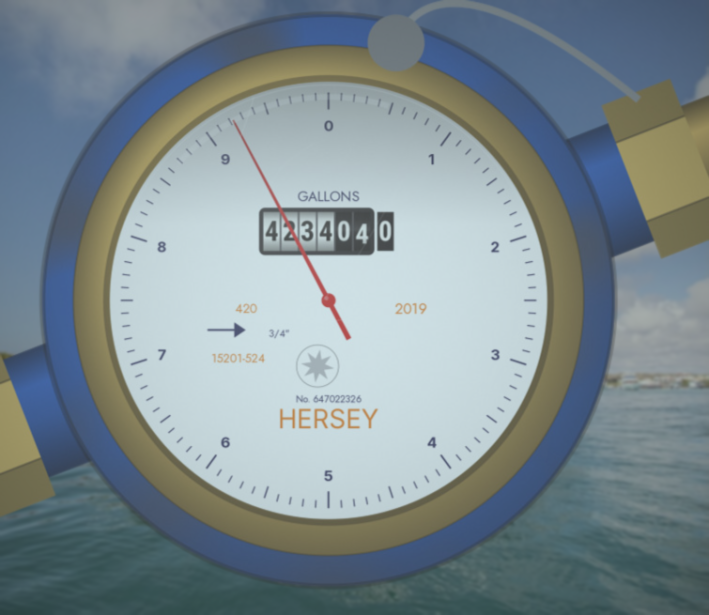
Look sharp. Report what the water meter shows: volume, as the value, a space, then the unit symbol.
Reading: 4234039.2 gal
